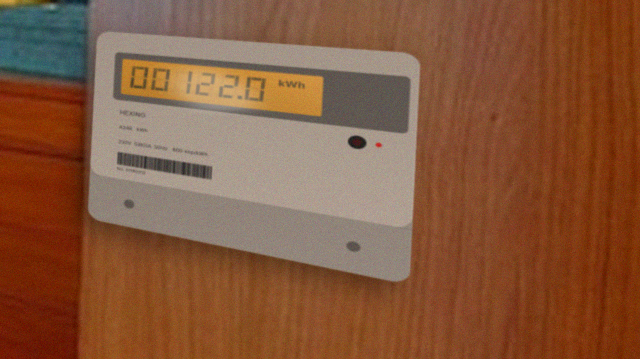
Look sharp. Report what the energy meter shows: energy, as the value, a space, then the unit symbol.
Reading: 122.0 kWh
